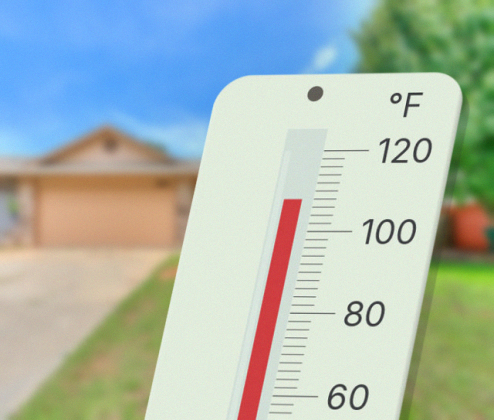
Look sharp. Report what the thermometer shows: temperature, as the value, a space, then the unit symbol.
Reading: 108 °F
